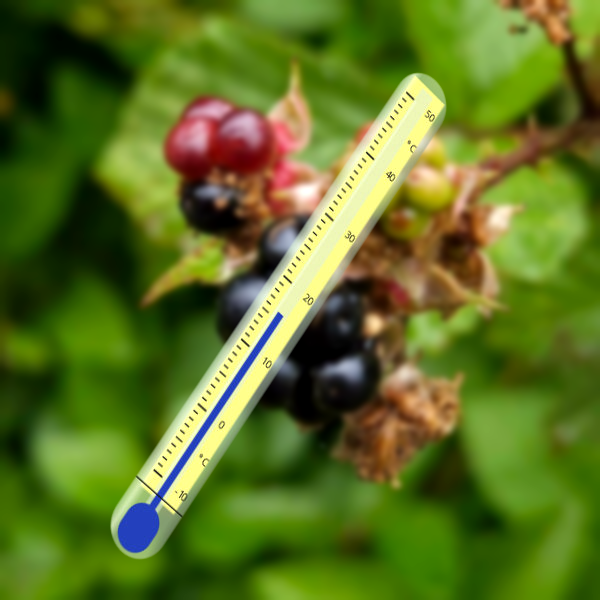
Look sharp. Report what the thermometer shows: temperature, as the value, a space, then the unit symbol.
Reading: 16 °C
